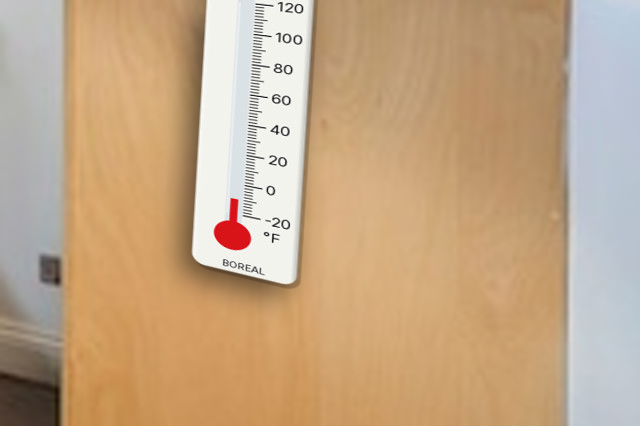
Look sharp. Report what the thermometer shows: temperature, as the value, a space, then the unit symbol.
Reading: -10 °F
